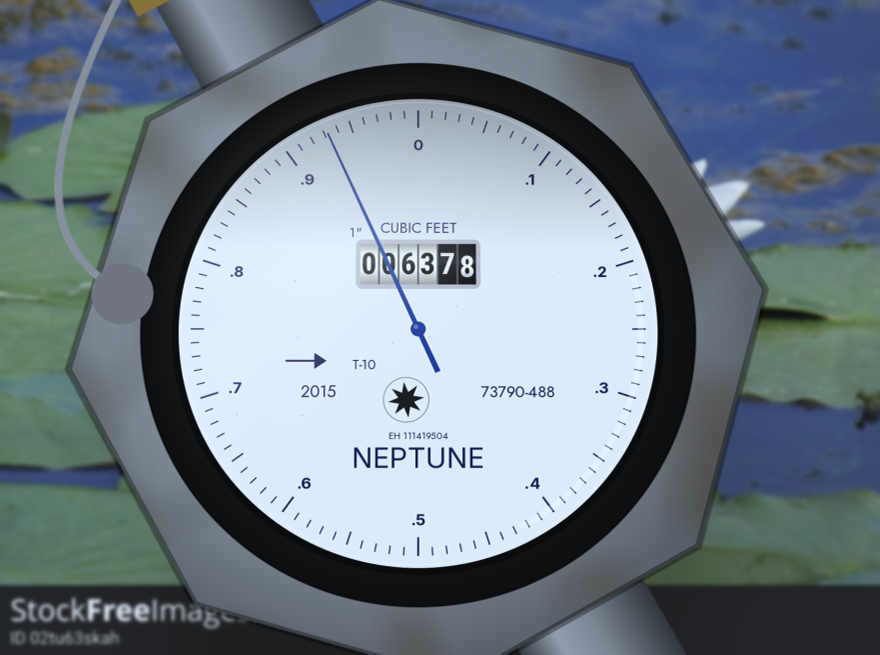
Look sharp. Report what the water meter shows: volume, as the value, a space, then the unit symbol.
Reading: 6377.93 ft³
